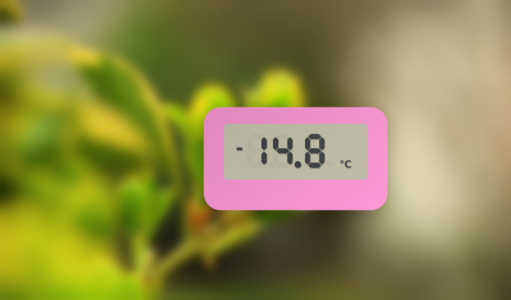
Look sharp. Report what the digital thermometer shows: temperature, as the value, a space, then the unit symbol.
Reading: -14.8 °C
